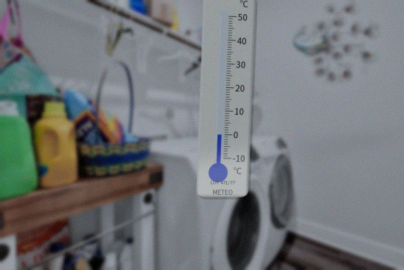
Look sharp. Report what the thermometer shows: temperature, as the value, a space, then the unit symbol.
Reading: 0 °C
